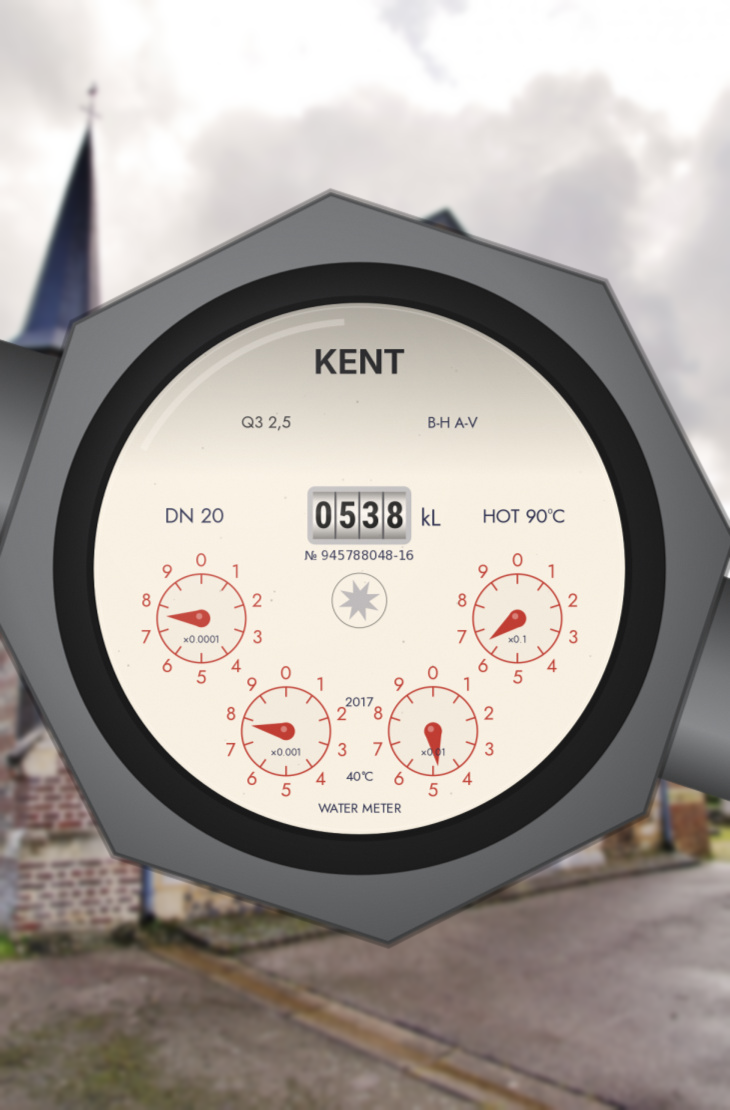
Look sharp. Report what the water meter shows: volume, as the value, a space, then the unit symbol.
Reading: 538.6477 kL
